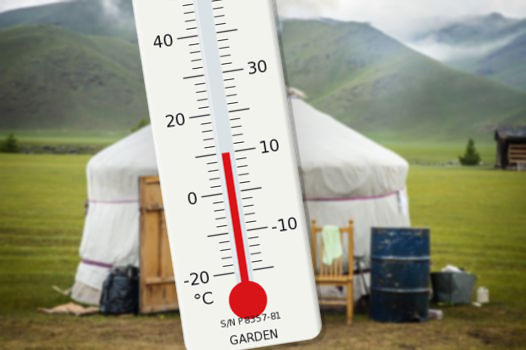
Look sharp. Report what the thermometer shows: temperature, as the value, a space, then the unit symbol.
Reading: 10 °C
